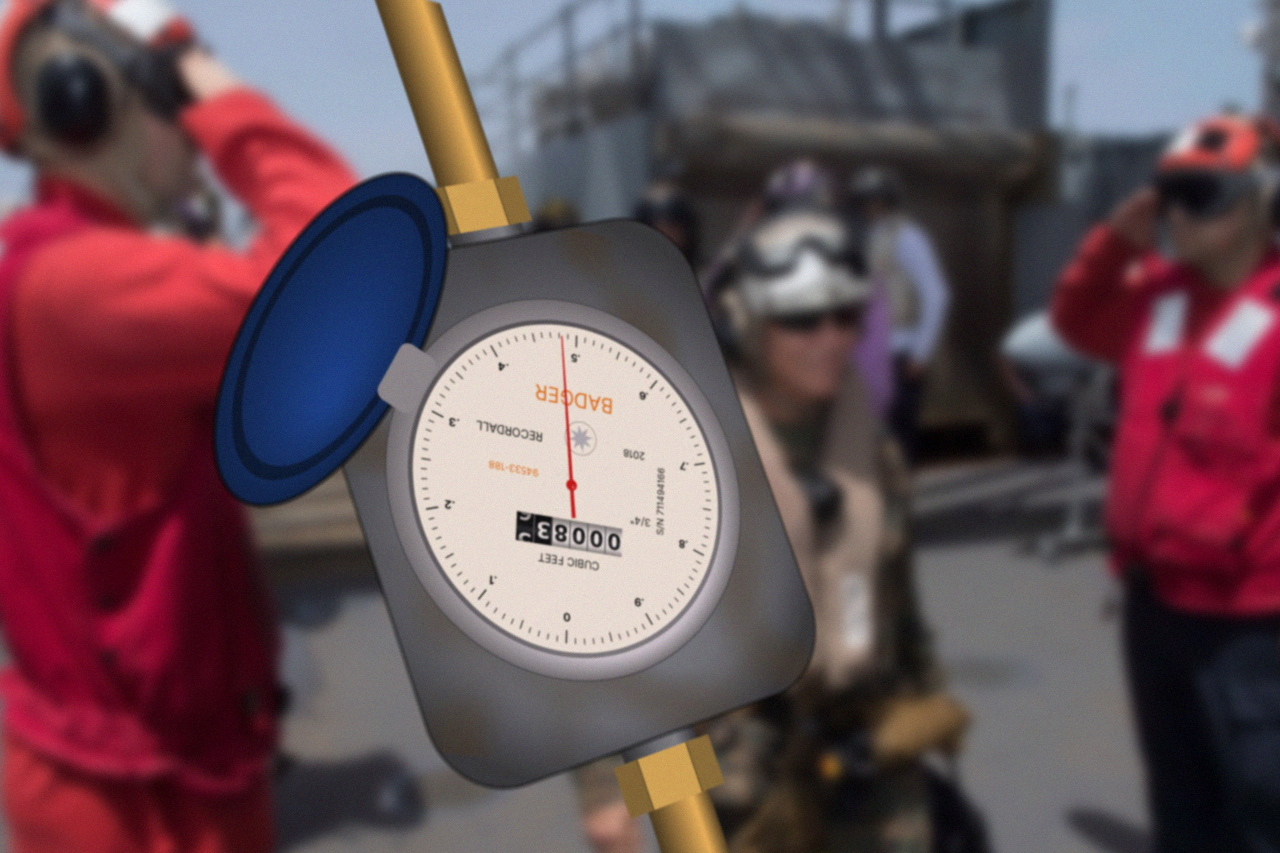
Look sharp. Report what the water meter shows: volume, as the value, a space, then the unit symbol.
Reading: 835.48 ft³
